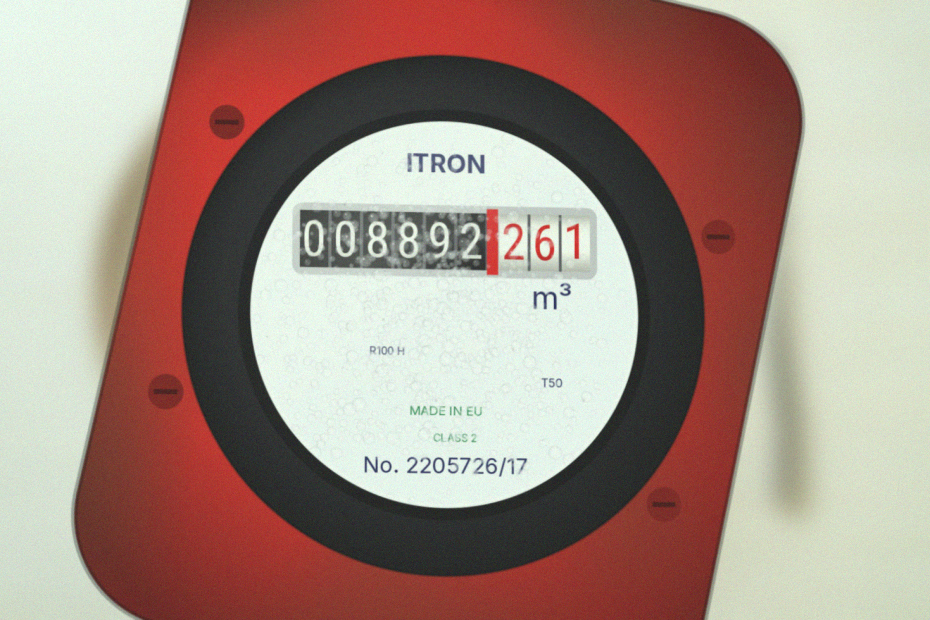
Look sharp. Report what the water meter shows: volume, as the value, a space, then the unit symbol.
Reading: 8892.261 m³
